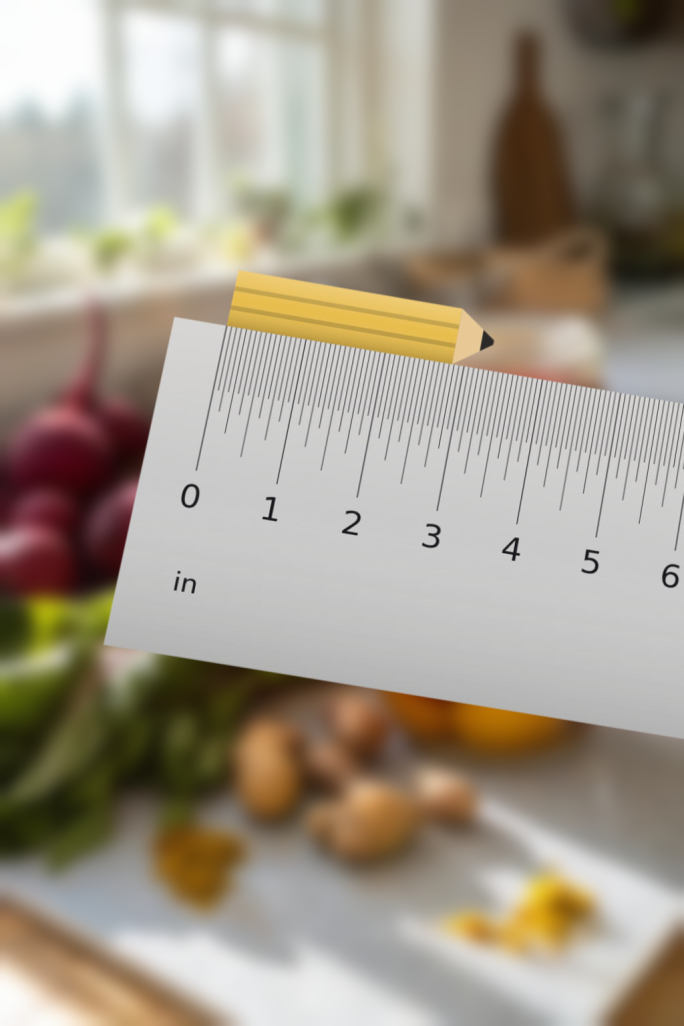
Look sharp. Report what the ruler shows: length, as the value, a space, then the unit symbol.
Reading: 3.3125 in
